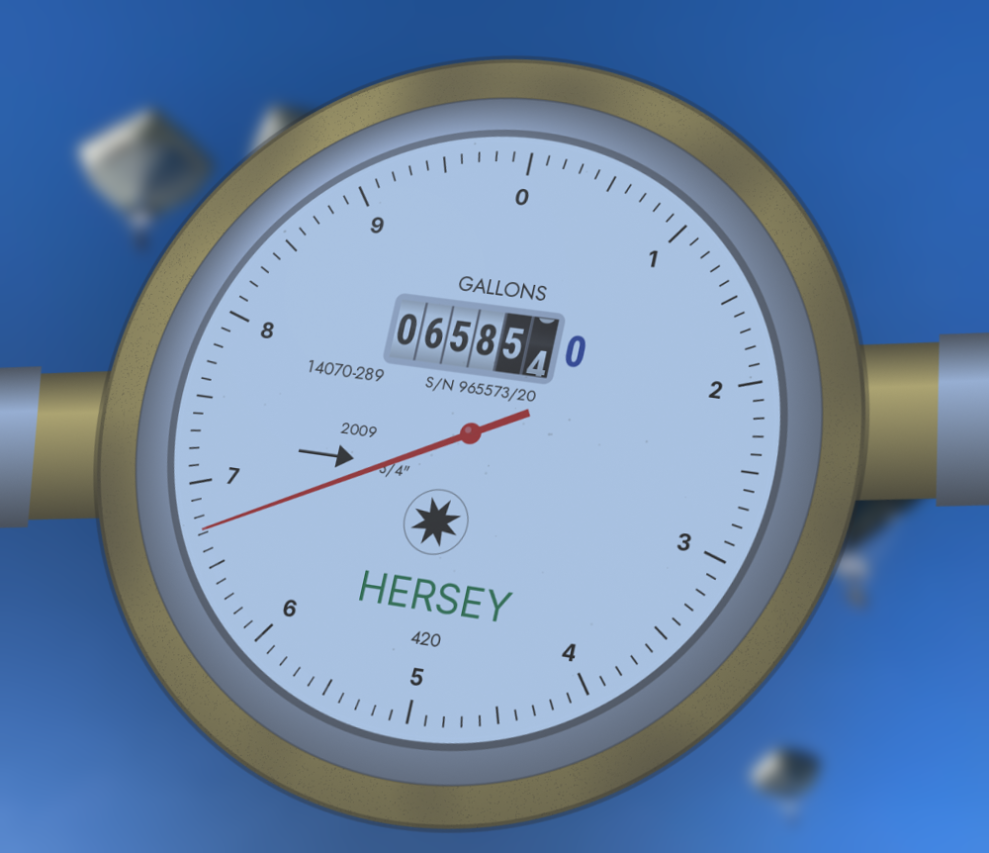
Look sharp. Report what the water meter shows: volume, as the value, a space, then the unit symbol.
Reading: 658536.7 gal
